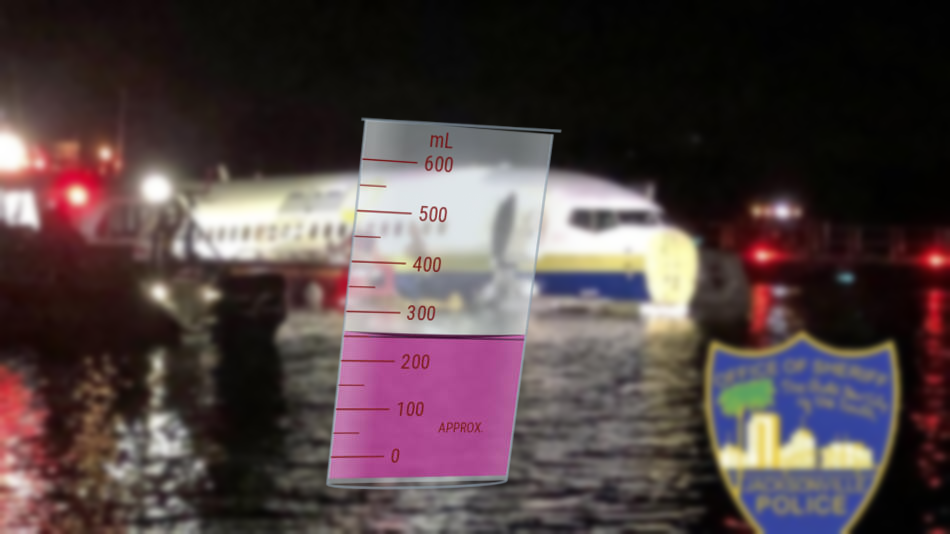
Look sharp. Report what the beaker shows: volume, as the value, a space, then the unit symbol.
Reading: 250 mL
